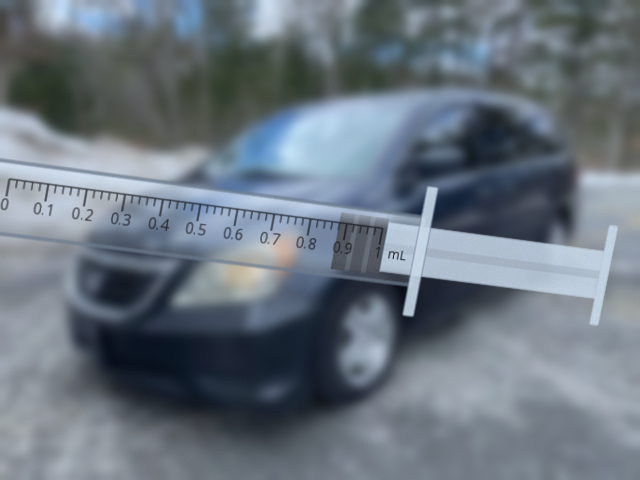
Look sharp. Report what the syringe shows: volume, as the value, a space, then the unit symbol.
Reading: 0.88 mL
